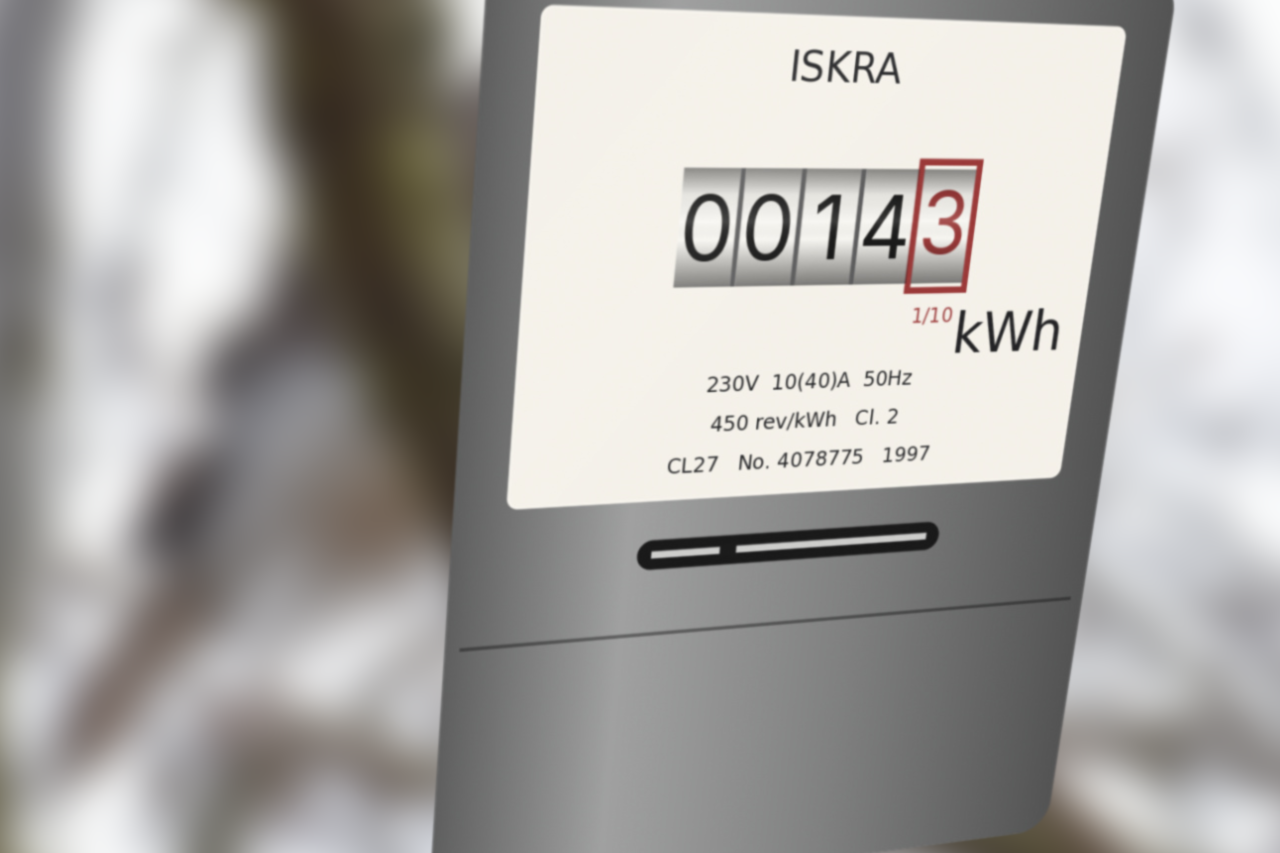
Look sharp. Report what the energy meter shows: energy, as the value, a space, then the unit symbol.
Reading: 14.3 kWh
